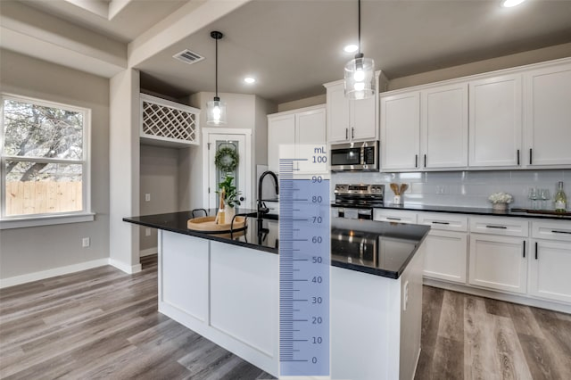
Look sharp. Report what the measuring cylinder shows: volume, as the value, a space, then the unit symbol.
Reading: 90 mL
